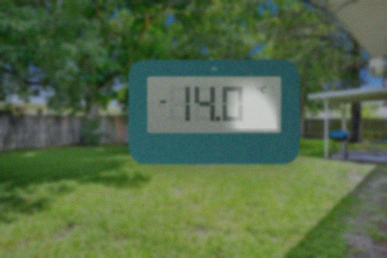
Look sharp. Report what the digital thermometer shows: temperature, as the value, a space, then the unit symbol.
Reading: -14.0 °C
